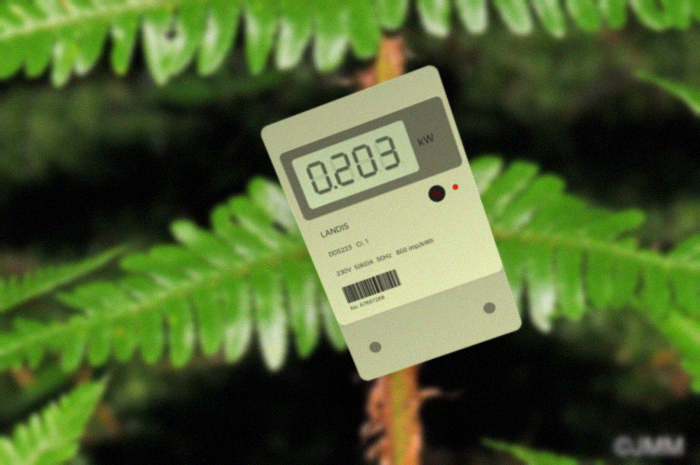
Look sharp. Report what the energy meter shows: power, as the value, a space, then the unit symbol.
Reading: 0.203 kW
